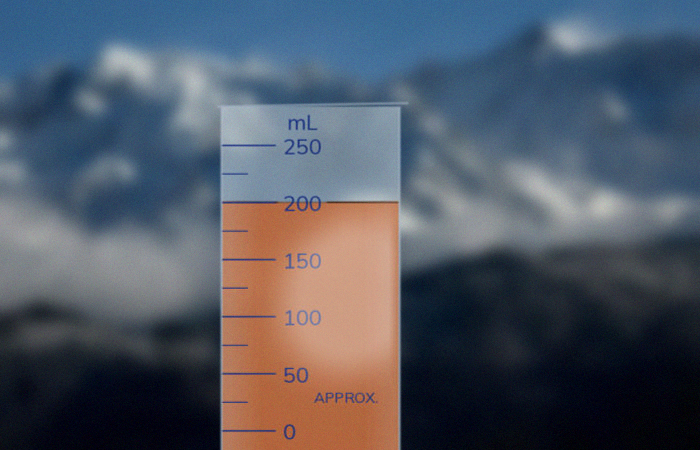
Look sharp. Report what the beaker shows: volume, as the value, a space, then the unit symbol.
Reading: 200 mL
